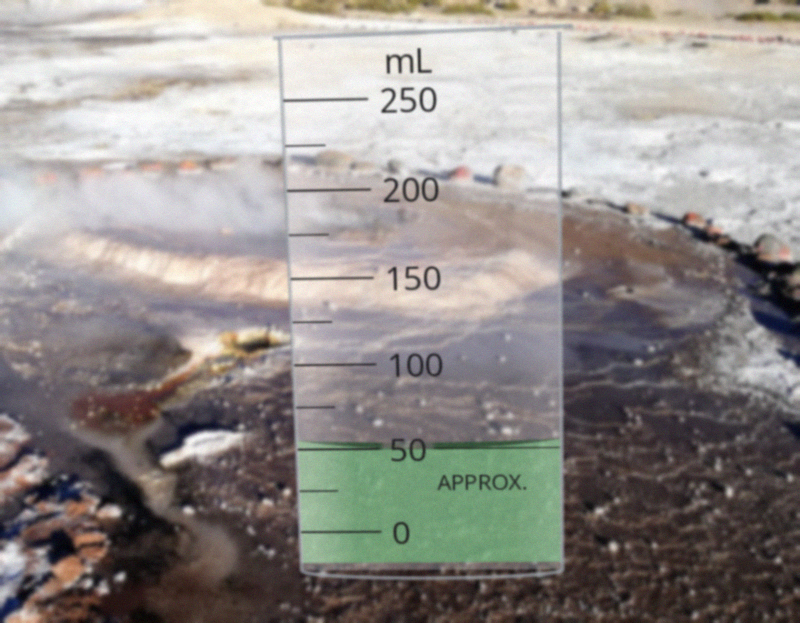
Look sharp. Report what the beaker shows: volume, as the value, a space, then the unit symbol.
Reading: 50 mL
